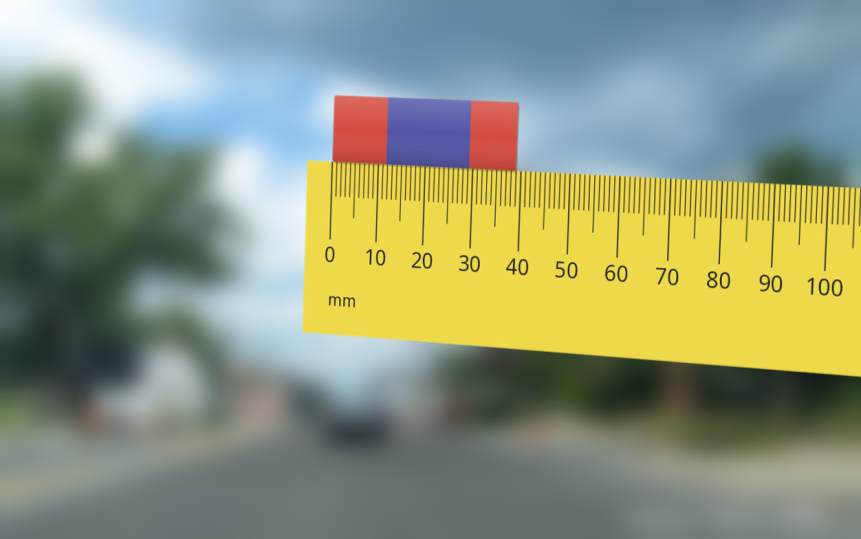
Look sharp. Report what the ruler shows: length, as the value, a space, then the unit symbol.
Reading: 39 mm
